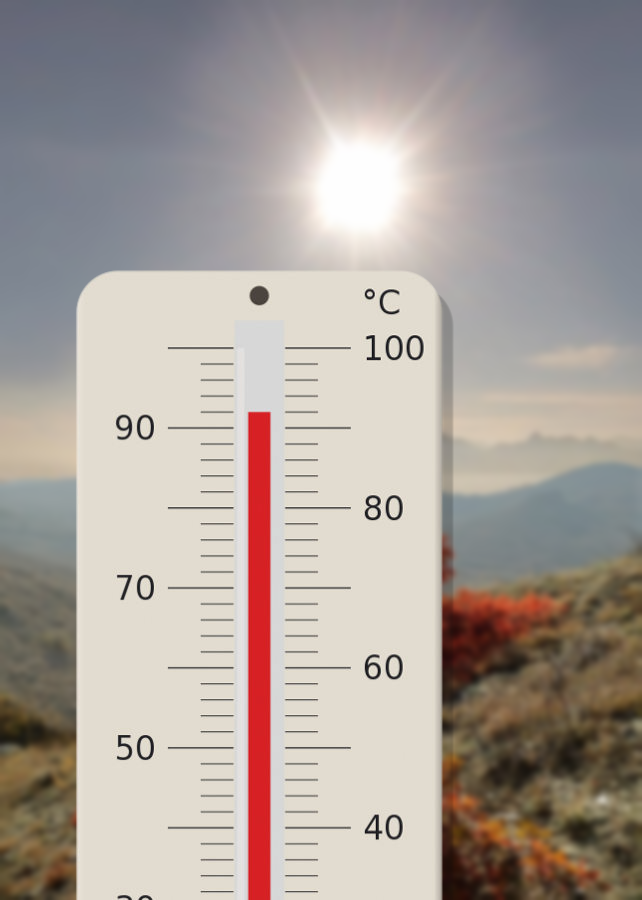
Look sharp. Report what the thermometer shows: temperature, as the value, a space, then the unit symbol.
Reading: 92 °C
